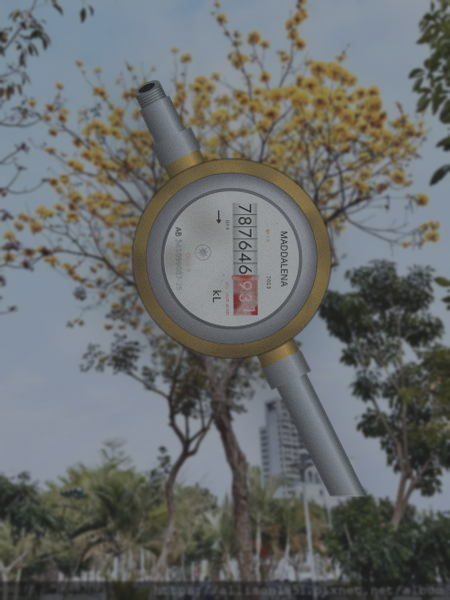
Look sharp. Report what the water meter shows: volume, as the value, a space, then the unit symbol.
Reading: 787646.931 kL
